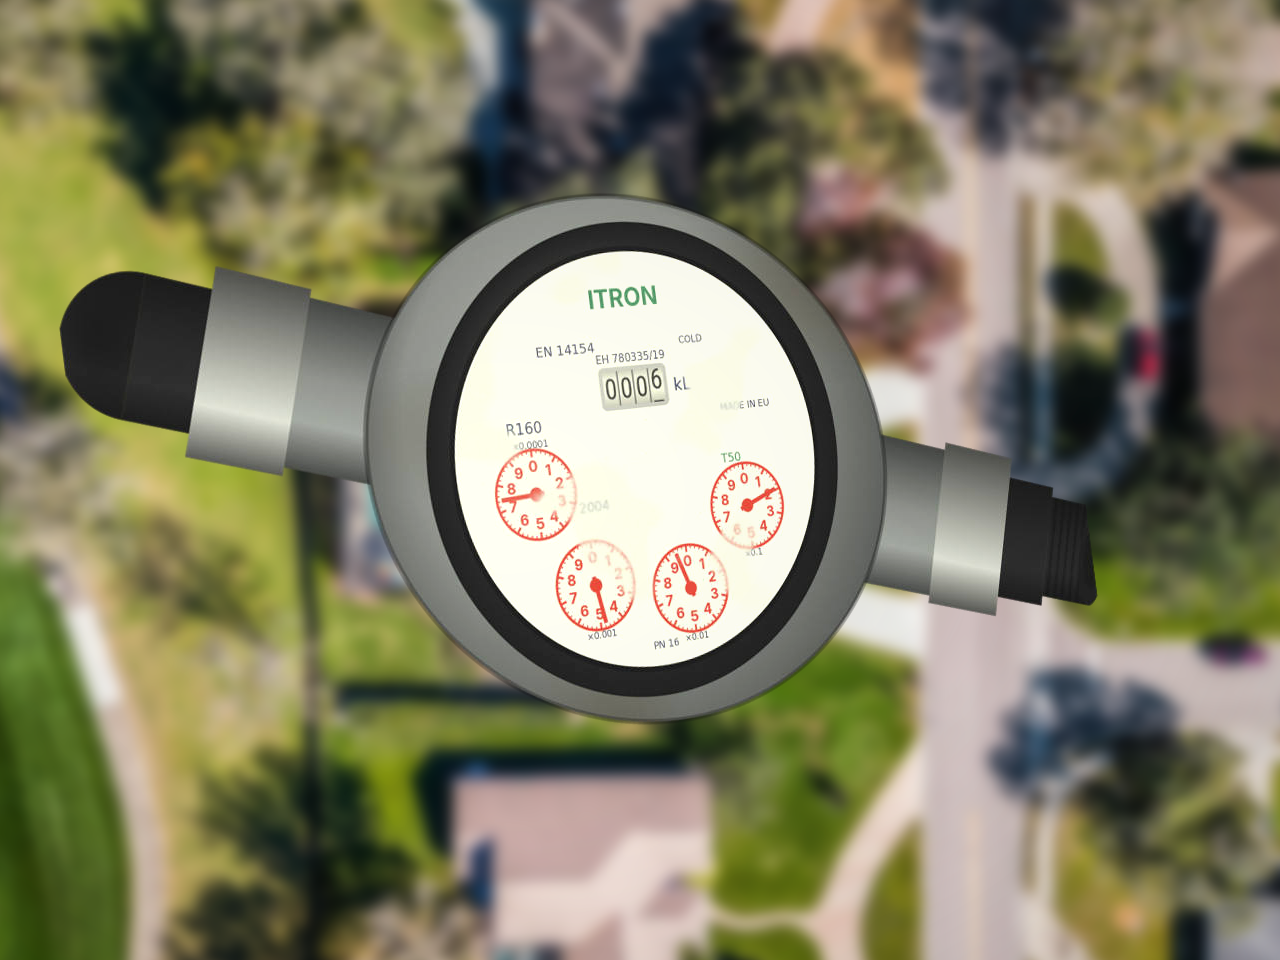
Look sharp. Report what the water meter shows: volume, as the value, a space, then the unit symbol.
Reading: 6.1947 kL
